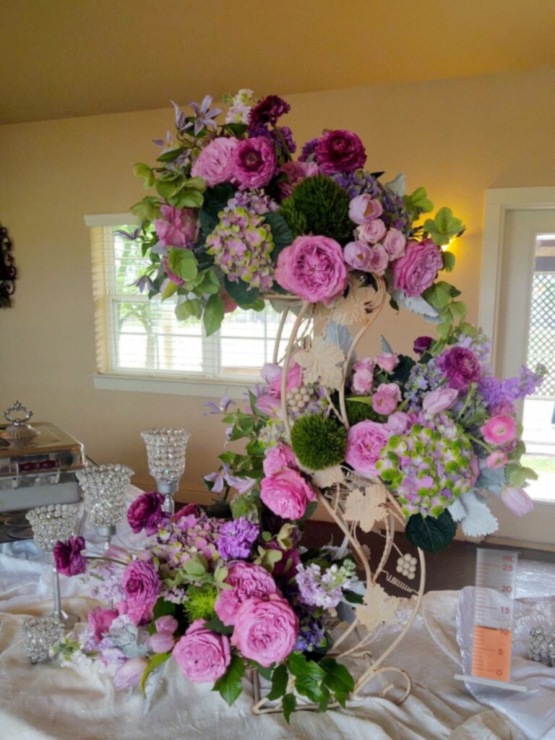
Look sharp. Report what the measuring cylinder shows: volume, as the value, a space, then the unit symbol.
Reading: 10 mL
